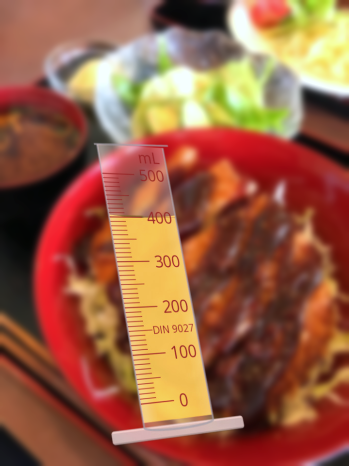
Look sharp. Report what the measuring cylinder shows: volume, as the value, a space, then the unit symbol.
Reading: 400 mL
